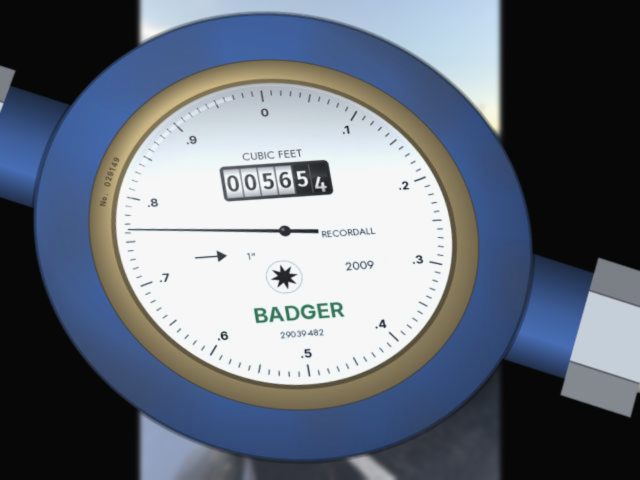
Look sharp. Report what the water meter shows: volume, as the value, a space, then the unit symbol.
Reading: 5653.76 ft³
